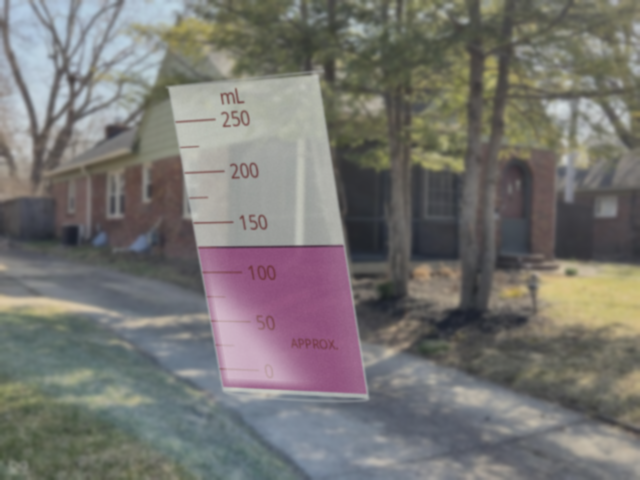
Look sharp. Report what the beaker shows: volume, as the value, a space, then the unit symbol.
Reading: 125 mL
